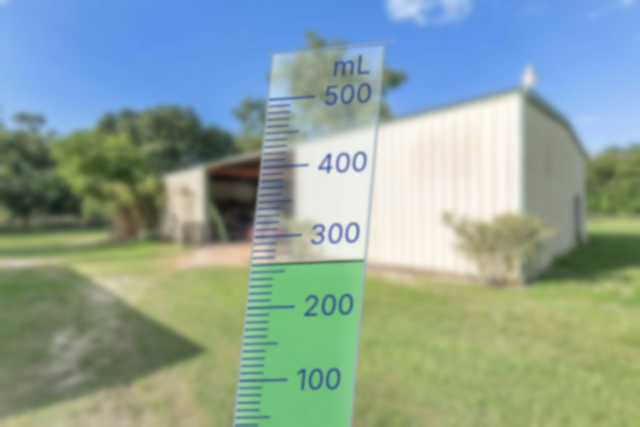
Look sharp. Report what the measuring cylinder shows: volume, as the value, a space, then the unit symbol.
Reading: 260 mL
